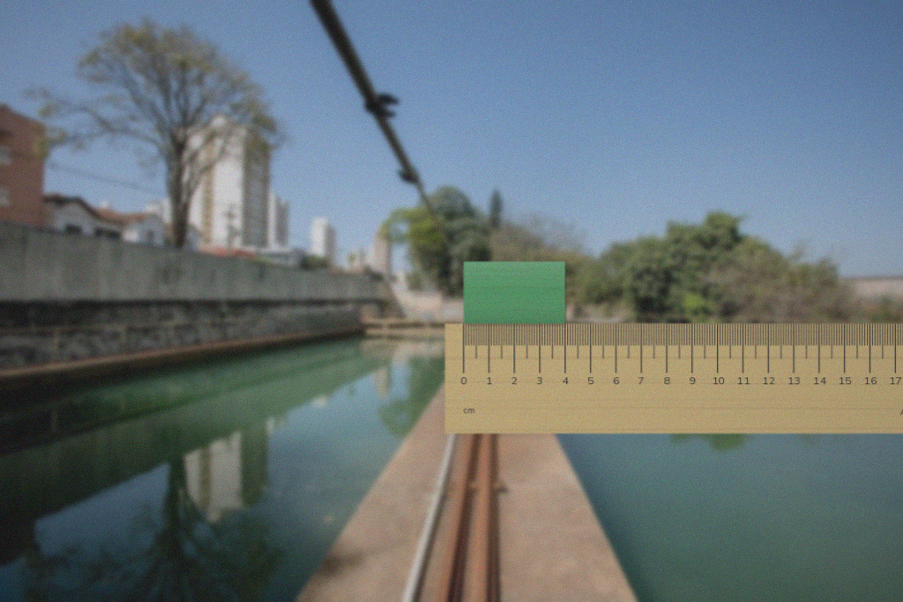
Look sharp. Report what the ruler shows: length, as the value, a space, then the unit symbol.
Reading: 4 cm
